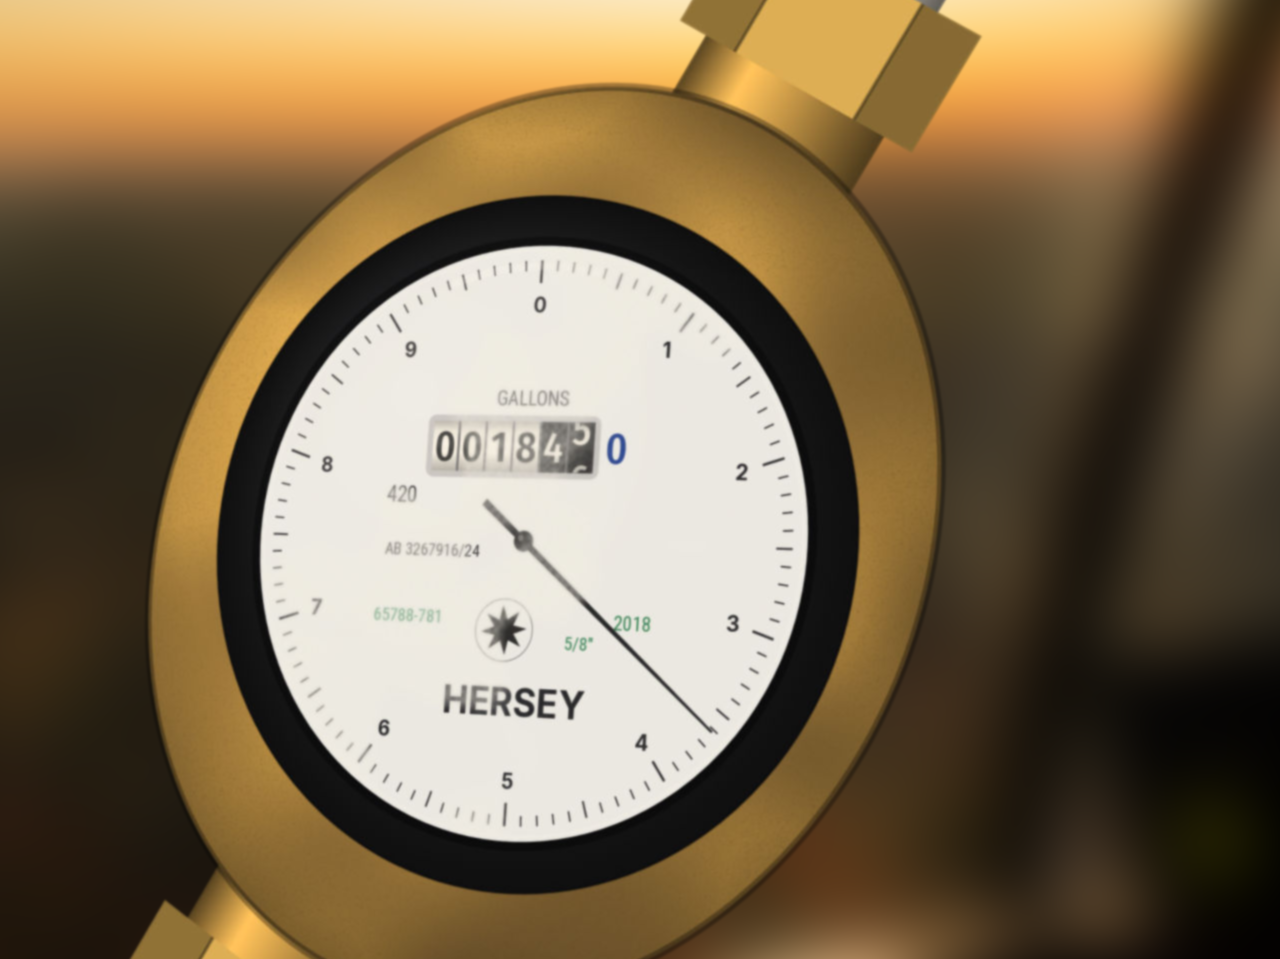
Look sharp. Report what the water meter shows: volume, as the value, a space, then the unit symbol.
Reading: 18453.6 gal
